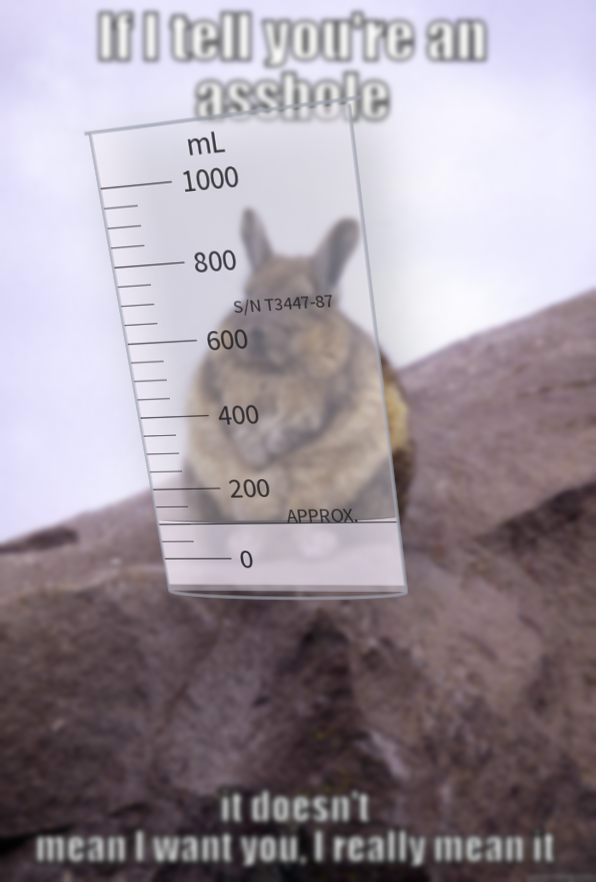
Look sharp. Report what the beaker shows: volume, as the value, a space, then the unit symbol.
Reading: 100 mL
